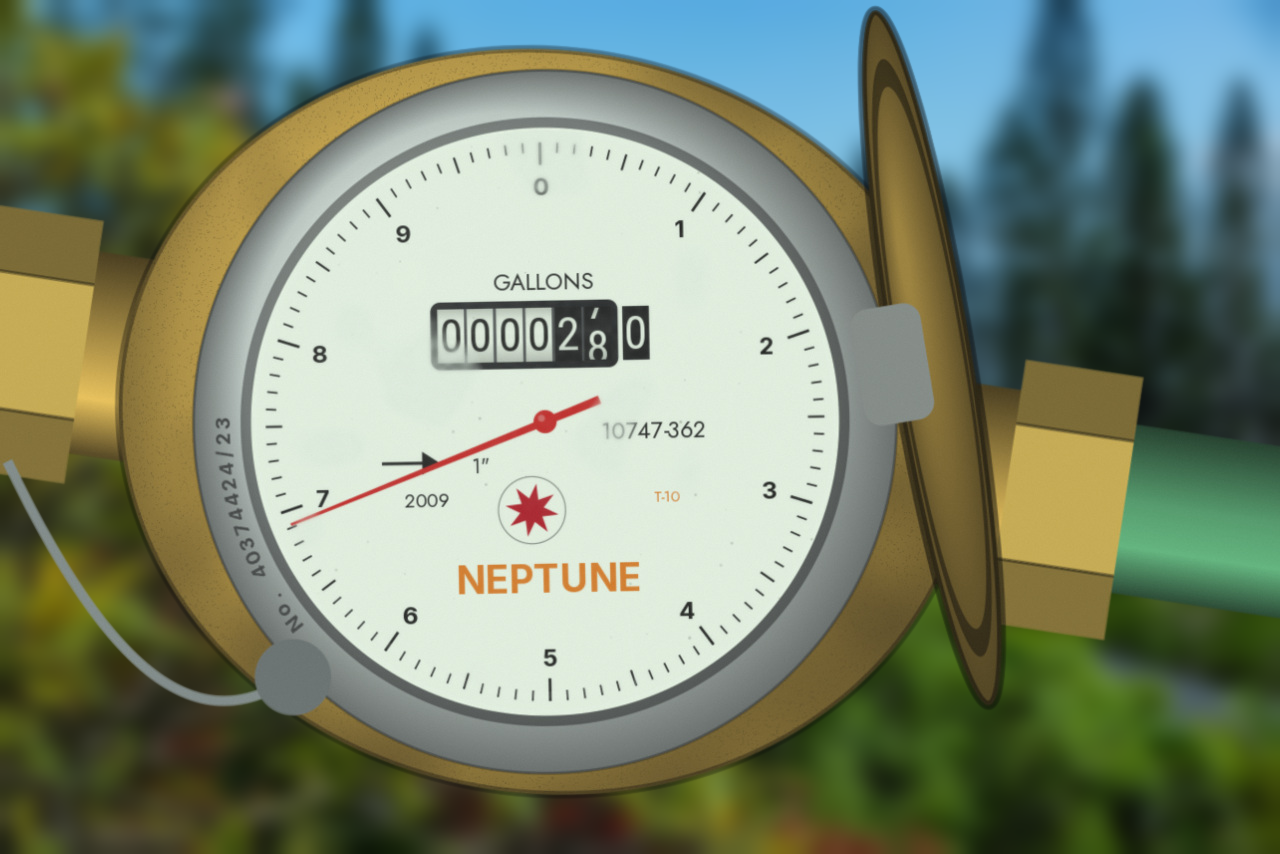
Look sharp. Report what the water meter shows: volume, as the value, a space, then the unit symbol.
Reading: 276.9 gal
